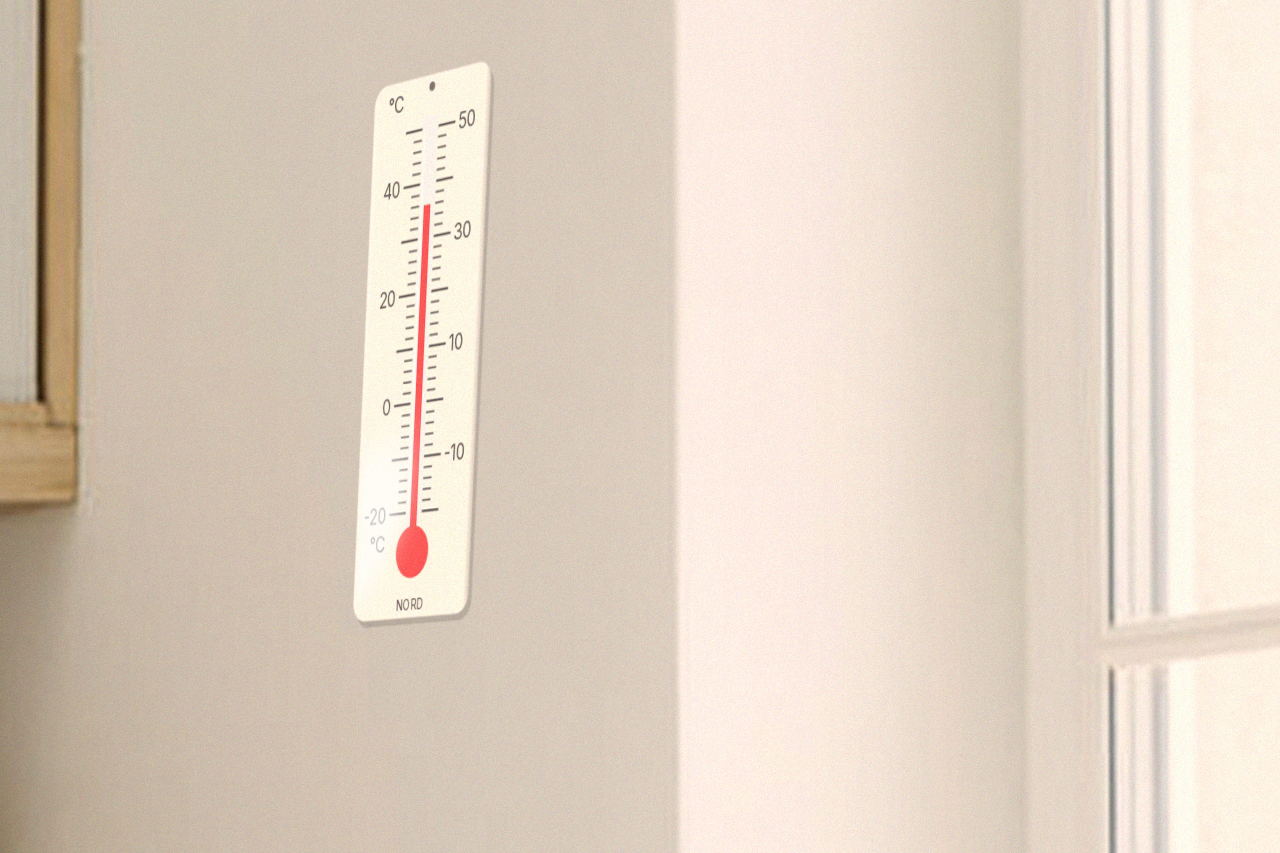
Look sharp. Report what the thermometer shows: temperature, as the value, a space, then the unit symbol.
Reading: 36 °C
